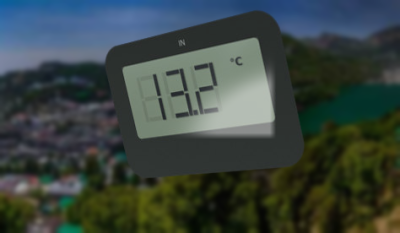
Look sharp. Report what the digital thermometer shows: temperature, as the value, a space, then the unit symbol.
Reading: 13.2 °C
